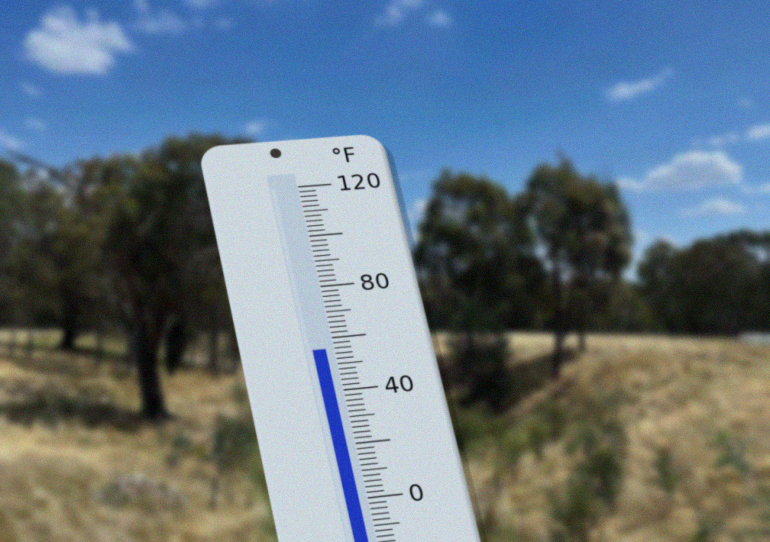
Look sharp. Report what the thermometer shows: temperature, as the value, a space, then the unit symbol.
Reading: 56 °F
